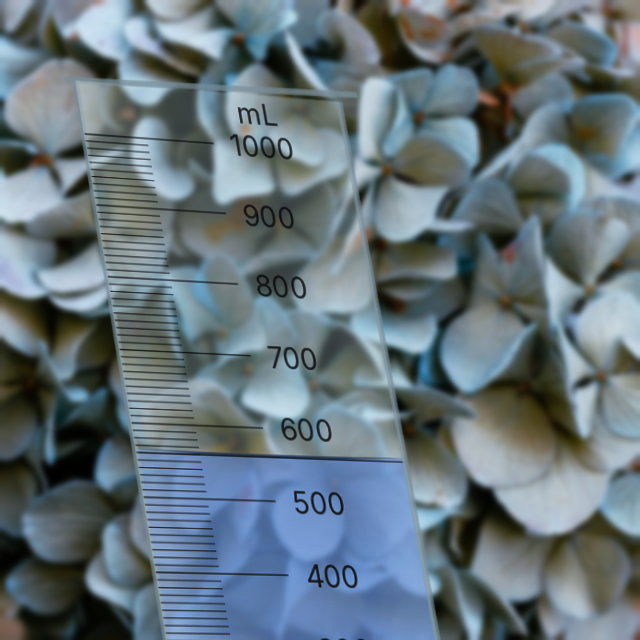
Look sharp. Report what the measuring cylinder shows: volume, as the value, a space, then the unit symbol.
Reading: 560 mL
